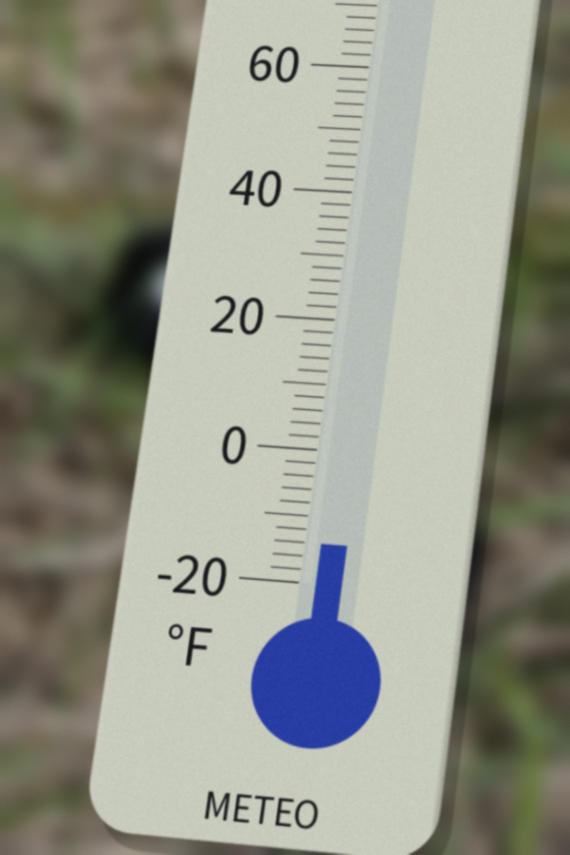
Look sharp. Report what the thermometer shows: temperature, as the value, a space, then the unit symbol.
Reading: -14 °F
